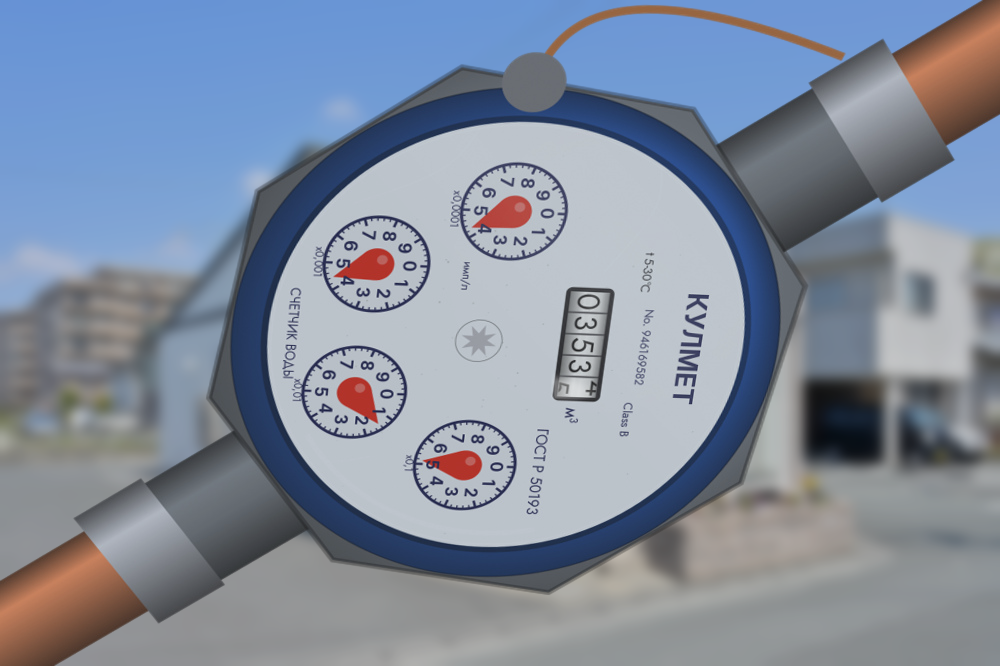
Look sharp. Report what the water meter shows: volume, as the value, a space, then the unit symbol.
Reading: 3534.5144 m³
